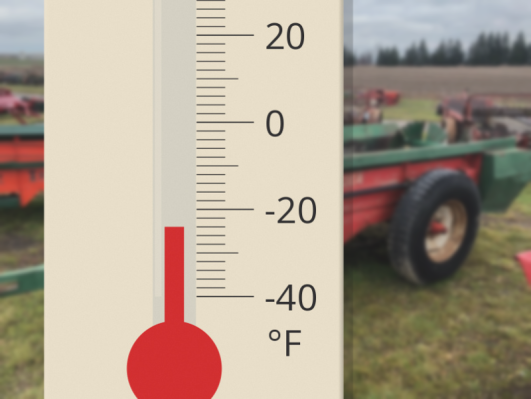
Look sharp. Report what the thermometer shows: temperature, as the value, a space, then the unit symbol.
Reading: -24 °F
